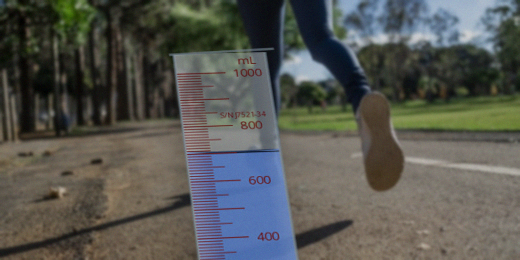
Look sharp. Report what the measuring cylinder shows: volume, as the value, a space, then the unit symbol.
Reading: 700 mL
